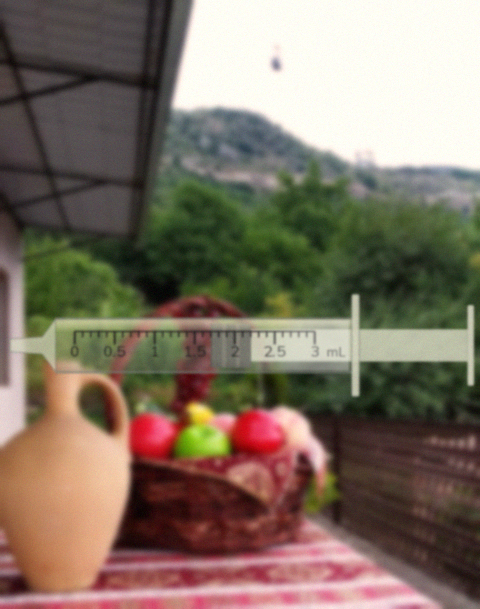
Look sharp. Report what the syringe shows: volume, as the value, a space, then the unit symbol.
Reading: 1.7 mL
